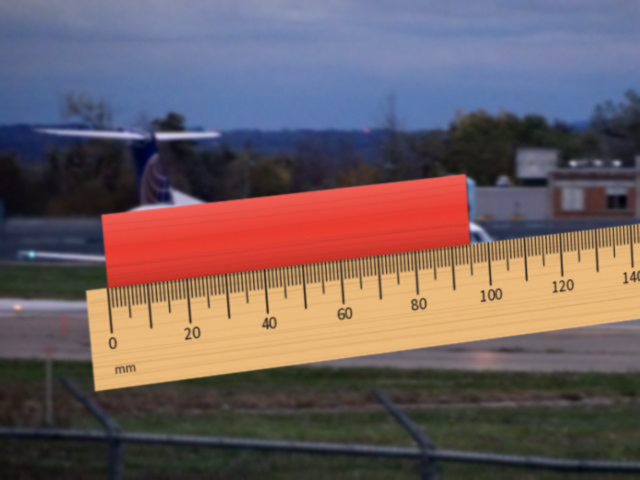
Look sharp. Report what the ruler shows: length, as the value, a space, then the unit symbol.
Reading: 95 mm
